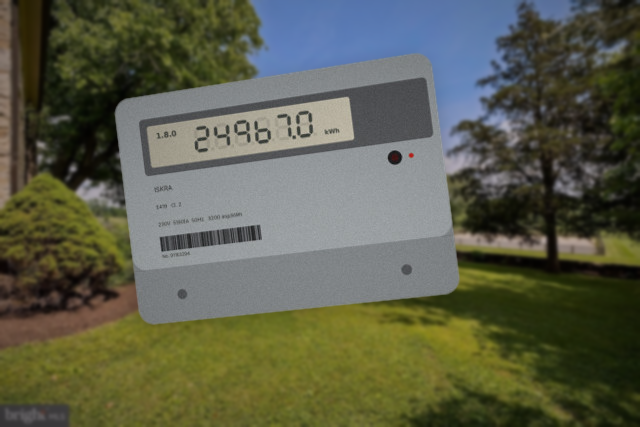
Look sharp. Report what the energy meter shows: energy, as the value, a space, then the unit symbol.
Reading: 24967.0 kWh
